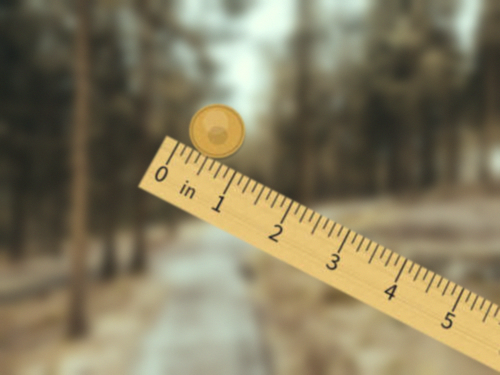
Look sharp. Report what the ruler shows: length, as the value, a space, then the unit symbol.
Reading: 0.875 in
